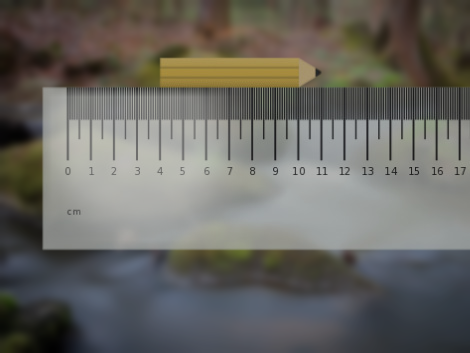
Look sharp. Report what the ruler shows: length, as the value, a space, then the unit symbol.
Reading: 7 cm
